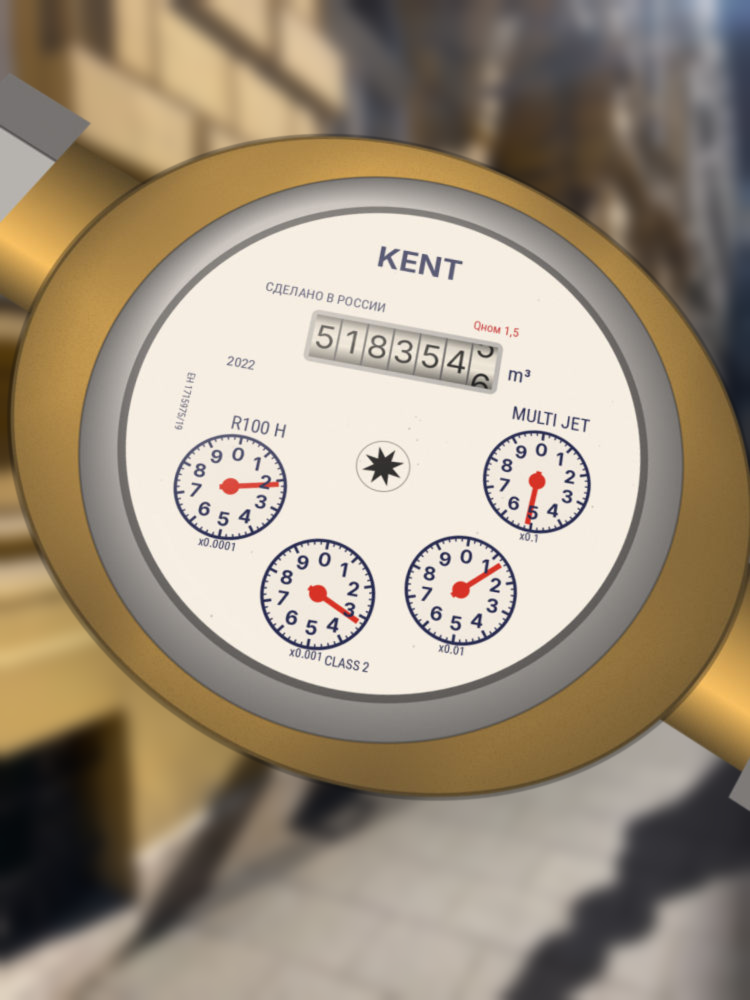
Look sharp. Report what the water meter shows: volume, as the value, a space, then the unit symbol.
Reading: 5183545.5132 m³
